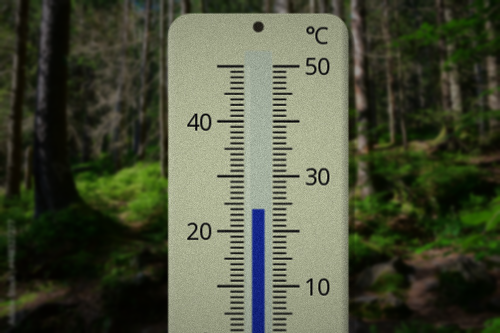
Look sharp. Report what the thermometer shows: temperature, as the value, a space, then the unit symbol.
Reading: 24 °C
